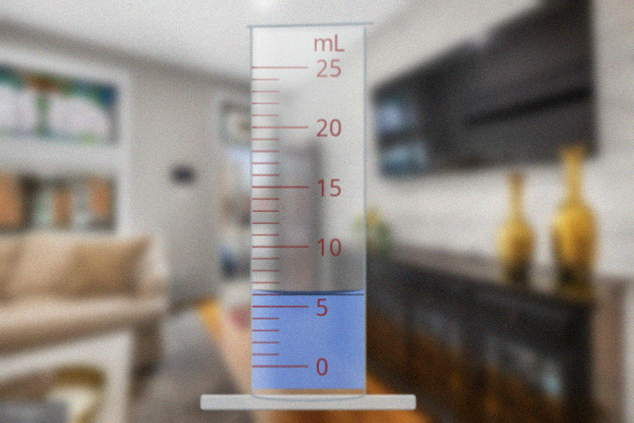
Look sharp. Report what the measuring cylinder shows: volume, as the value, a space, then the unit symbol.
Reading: 6 mL
